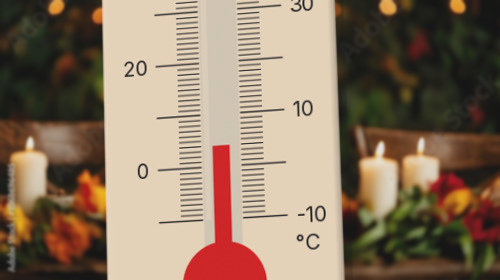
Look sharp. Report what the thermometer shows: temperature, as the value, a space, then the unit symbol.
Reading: 4 °C
